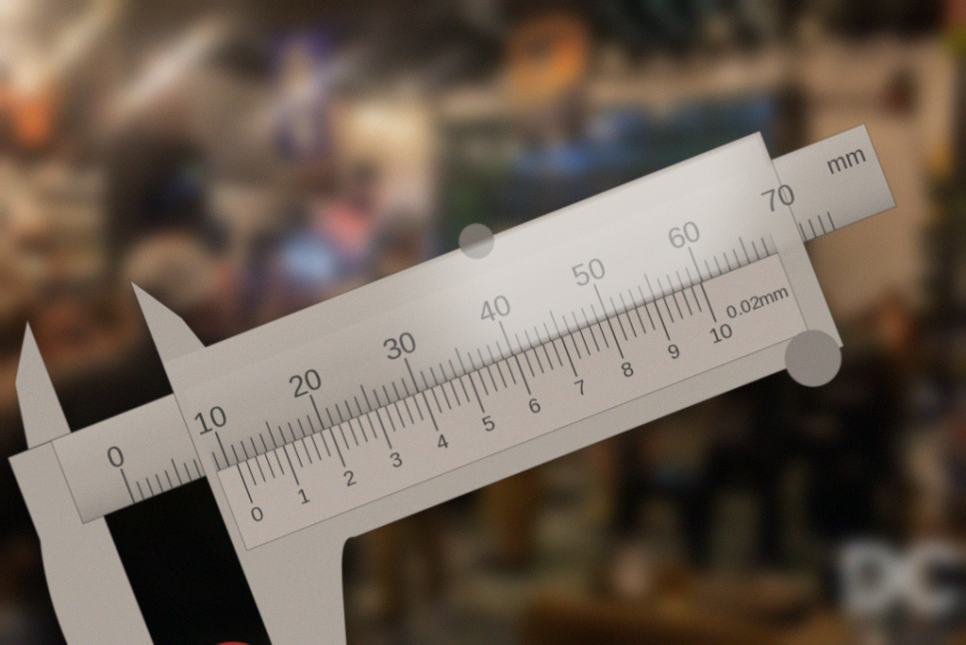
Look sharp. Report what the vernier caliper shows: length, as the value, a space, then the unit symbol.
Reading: 10.8 mm
